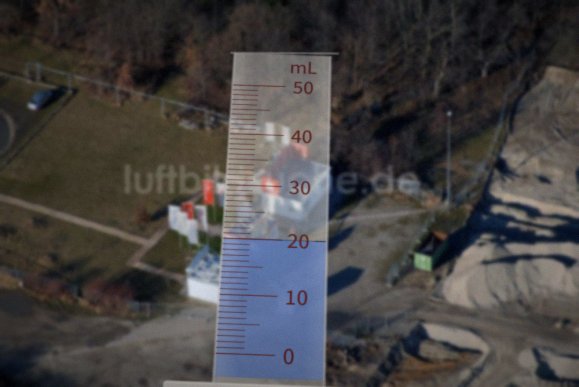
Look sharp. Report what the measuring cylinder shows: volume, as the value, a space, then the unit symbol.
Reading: 20 mL
